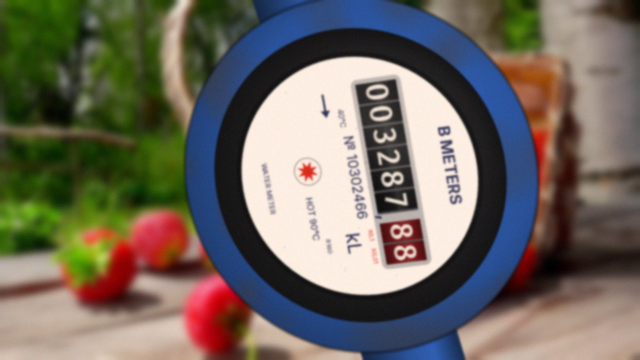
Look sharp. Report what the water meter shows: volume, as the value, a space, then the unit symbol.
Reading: 3287.88 kL
